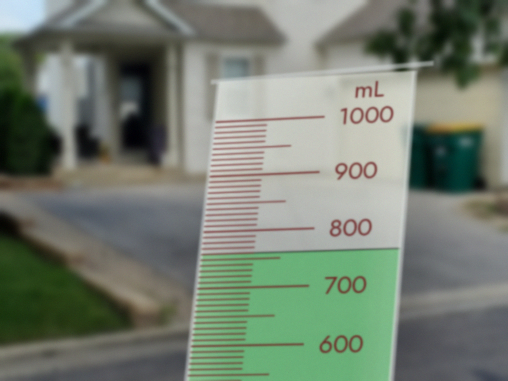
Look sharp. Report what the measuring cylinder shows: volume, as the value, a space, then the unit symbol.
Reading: 760 mL
